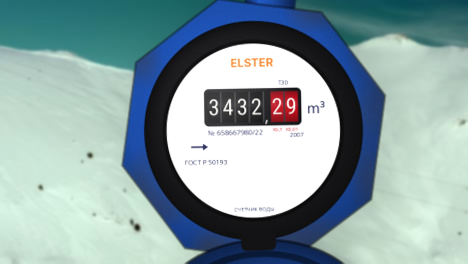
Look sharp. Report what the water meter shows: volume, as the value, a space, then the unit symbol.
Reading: 3432.29 m³
